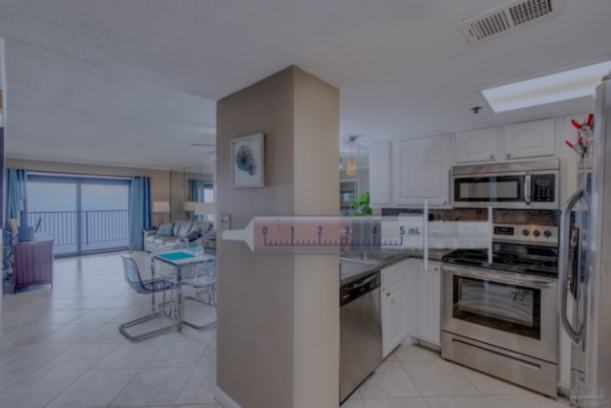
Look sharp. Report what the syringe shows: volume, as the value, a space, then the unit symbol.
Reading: 3.2 mL
